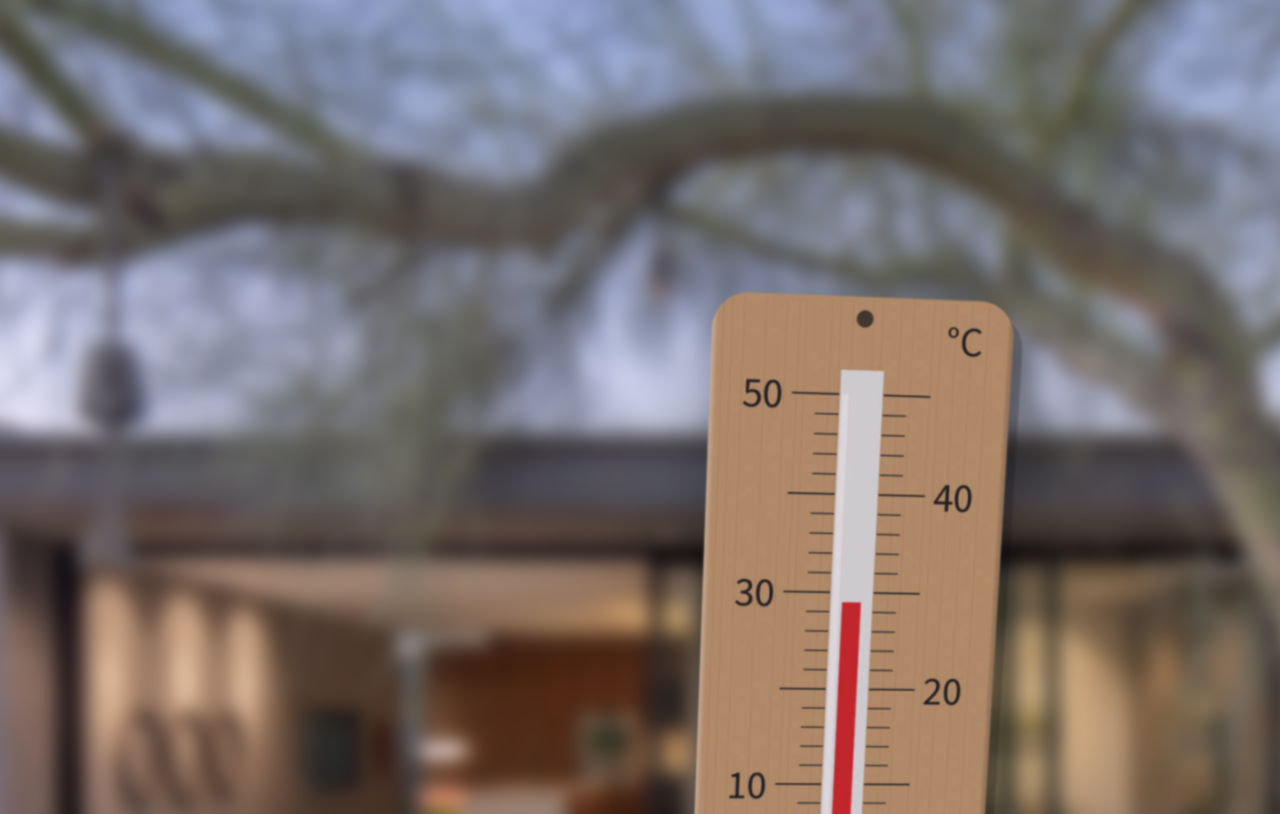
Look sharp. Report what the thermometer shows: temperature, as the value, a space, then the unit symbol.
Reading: 29 °C
